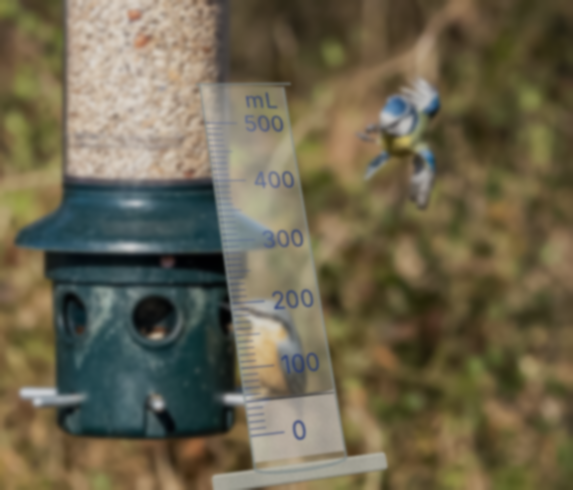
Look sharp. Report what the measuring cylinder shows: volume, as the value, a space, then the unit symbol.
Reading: 50 mL
